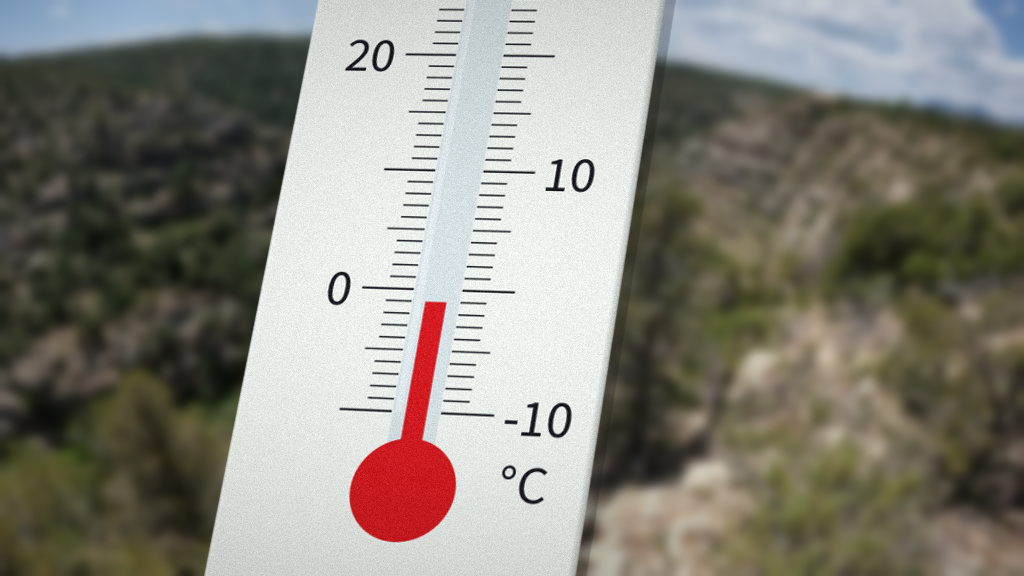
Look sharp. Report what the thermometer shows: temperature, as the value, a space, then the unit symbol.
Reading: -1 °C
